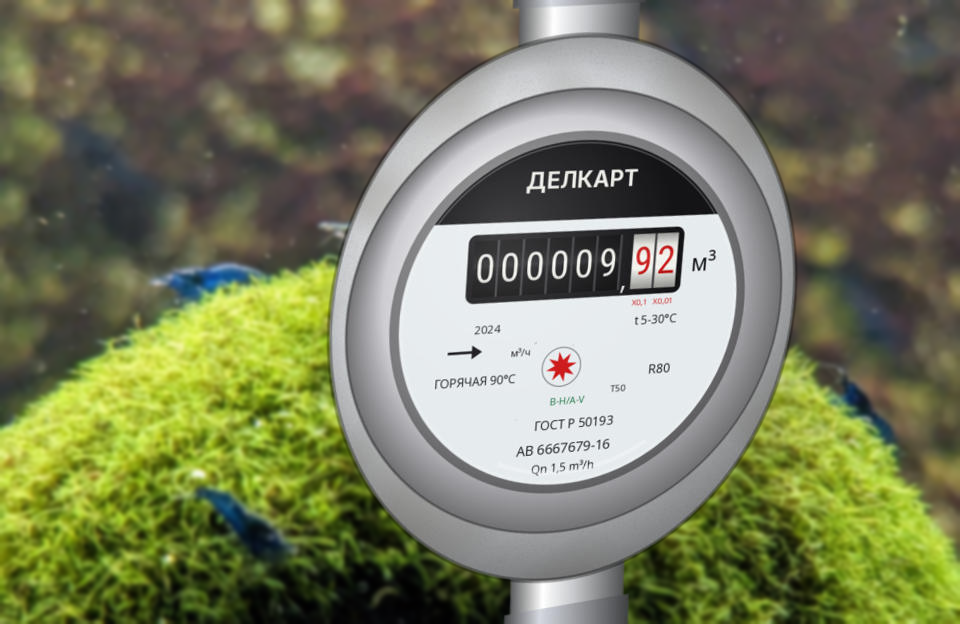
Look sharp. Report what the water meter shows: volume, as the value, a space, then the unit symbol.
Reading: 9.92 m³
